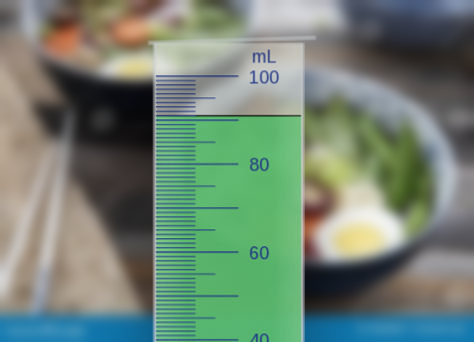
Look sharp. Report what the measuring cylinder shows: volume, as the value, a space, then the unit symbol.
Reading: 91 mL
